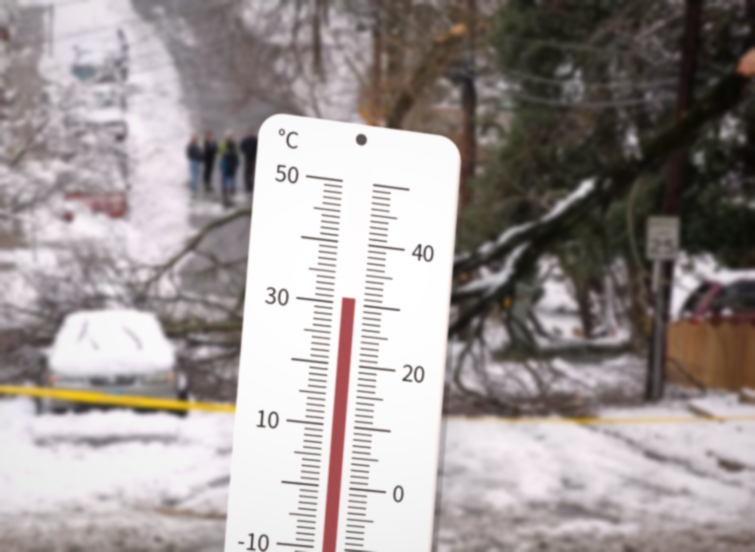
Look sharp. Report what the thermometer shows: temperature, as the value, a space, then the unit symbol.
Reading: 31 °C
